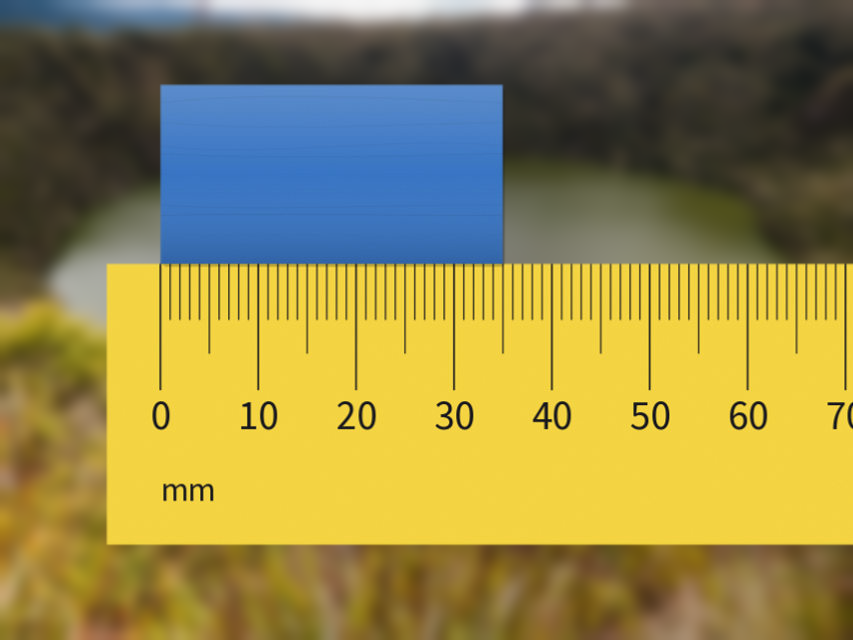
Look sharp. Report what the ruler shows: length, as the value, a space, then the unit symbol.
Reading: 35 mm
